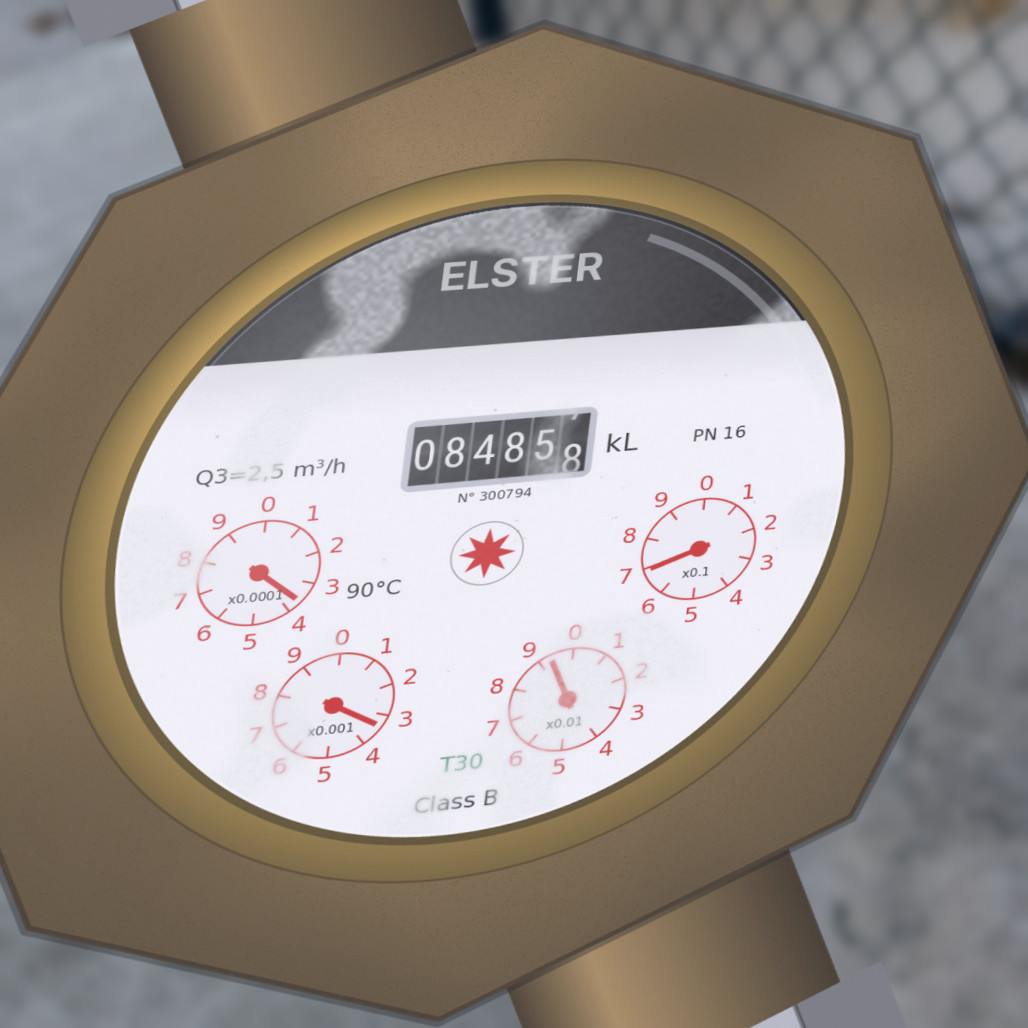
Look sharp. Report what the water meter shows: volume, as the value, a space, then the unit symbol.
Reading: 84857.6933 kL
